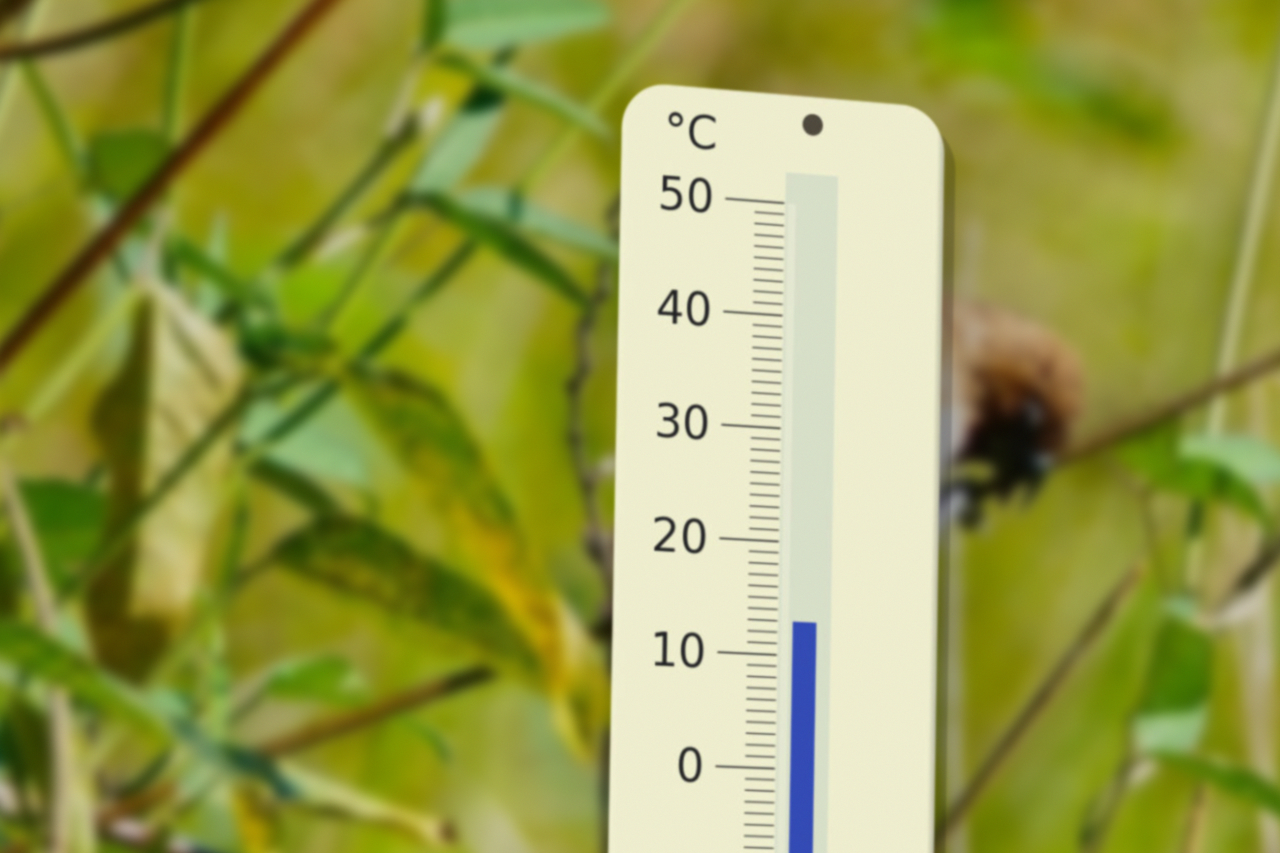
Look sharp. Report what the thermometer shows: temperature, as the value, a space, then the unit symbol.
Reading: 13 °C
